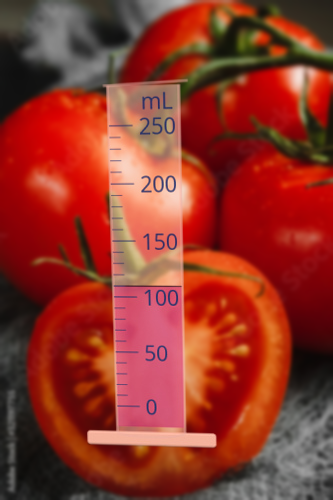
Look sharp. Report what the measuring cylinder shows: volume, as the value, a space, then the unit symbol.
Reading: 110 mL
